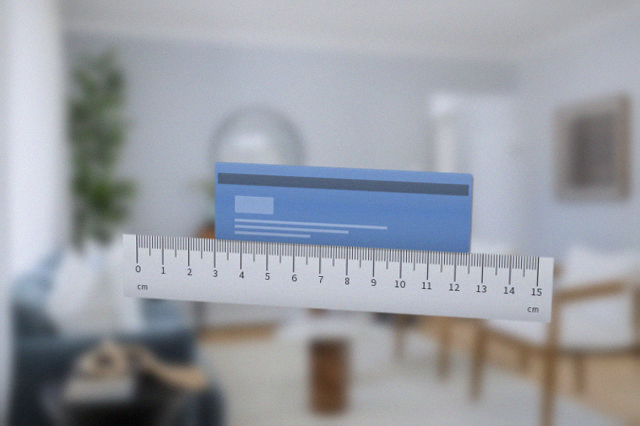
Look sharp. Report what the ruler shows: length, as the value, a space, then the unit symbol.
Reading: 9.5 cm
